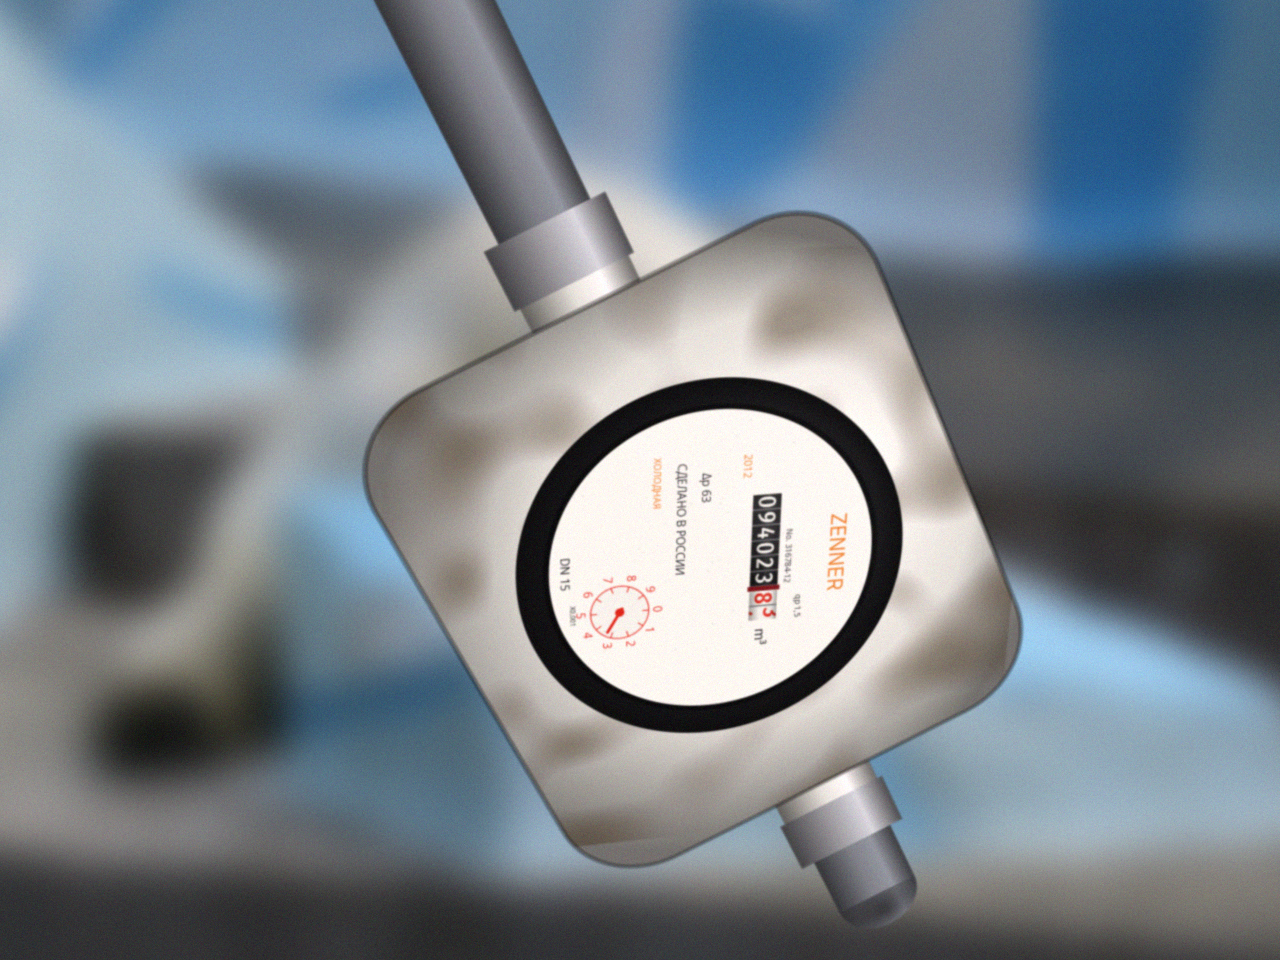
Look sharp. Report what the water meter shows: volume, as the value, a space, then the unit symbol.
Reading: 94023.833 m³
